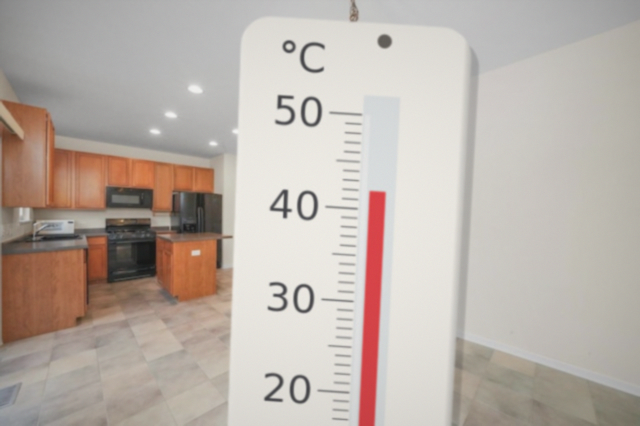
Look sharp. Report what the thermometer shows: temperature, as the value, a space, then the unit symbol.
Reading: 42 °C
